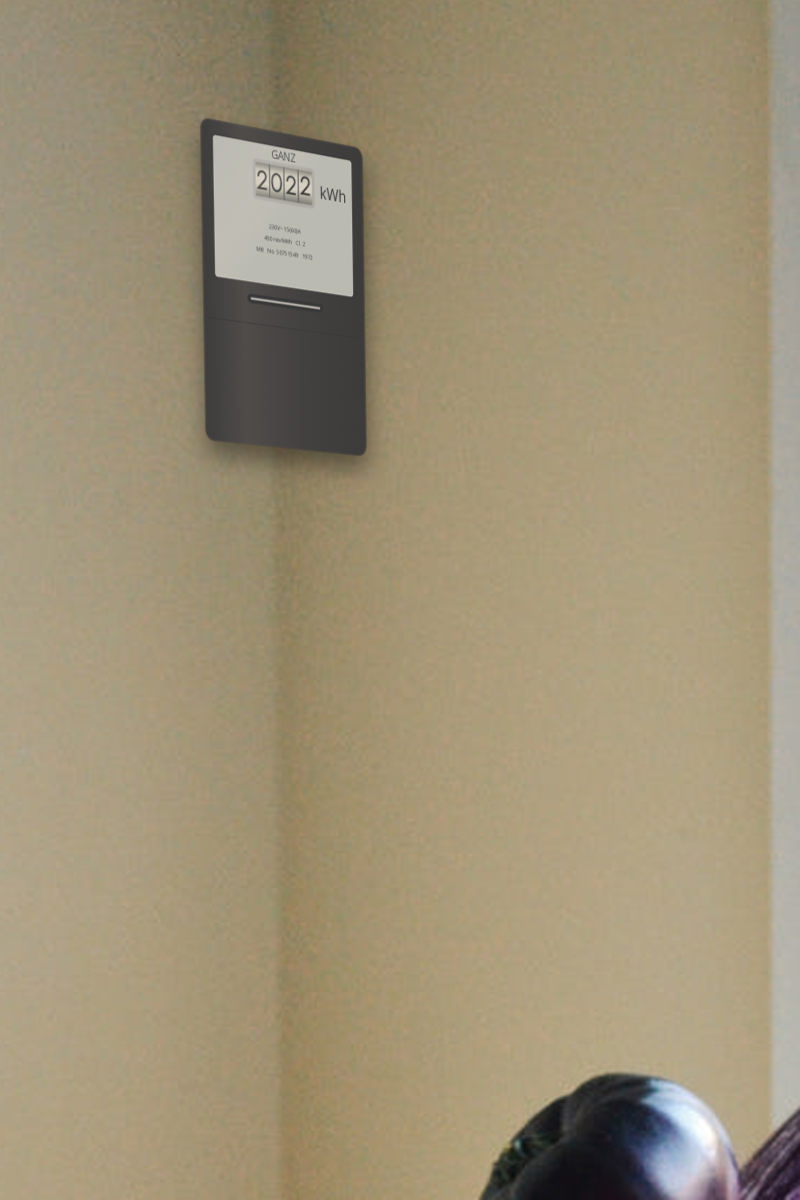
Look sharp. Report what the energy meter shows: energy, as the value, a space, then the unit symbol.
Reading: 2022 kWh
